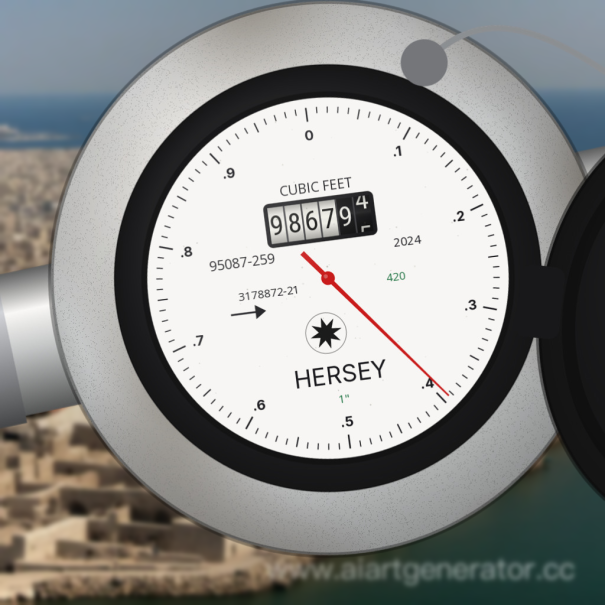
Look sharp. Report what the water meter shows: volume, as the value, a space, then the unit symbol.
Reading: 986794.39 ft³
